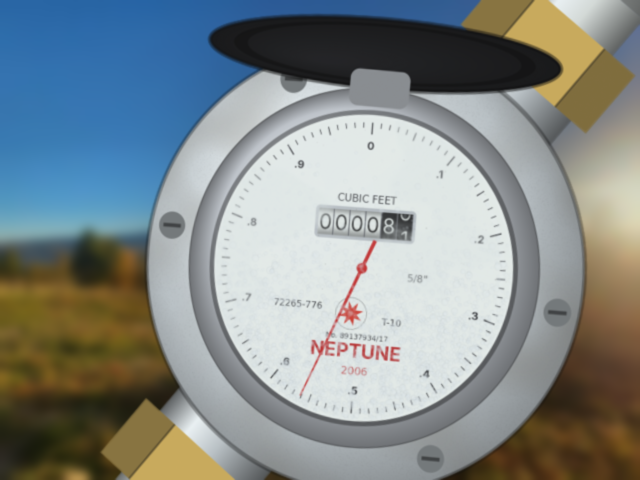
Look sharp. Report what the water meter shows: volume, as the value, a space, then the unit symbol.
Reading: 80.56 ft³
